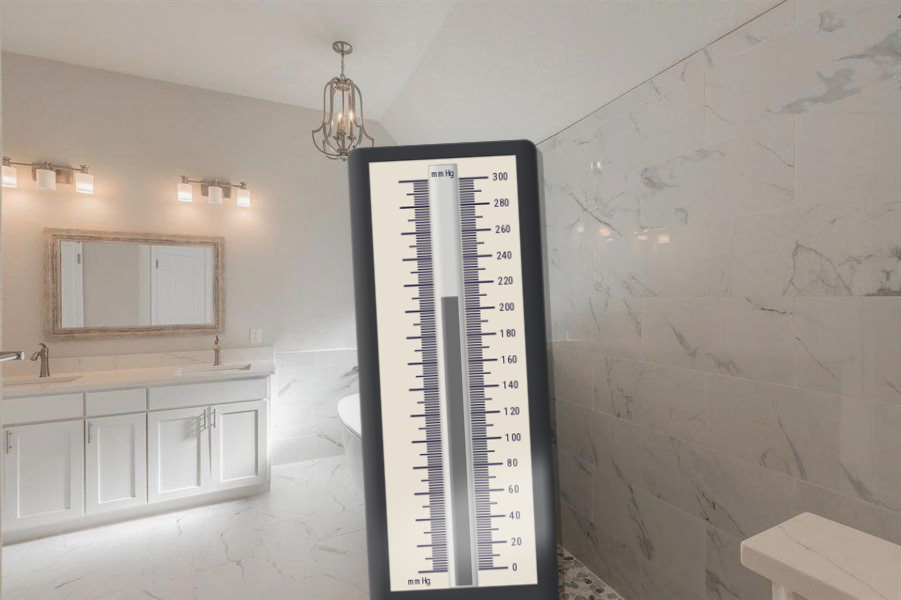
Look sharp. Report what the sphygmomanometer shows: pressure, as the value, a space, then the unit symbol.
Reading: 210 mmHg
